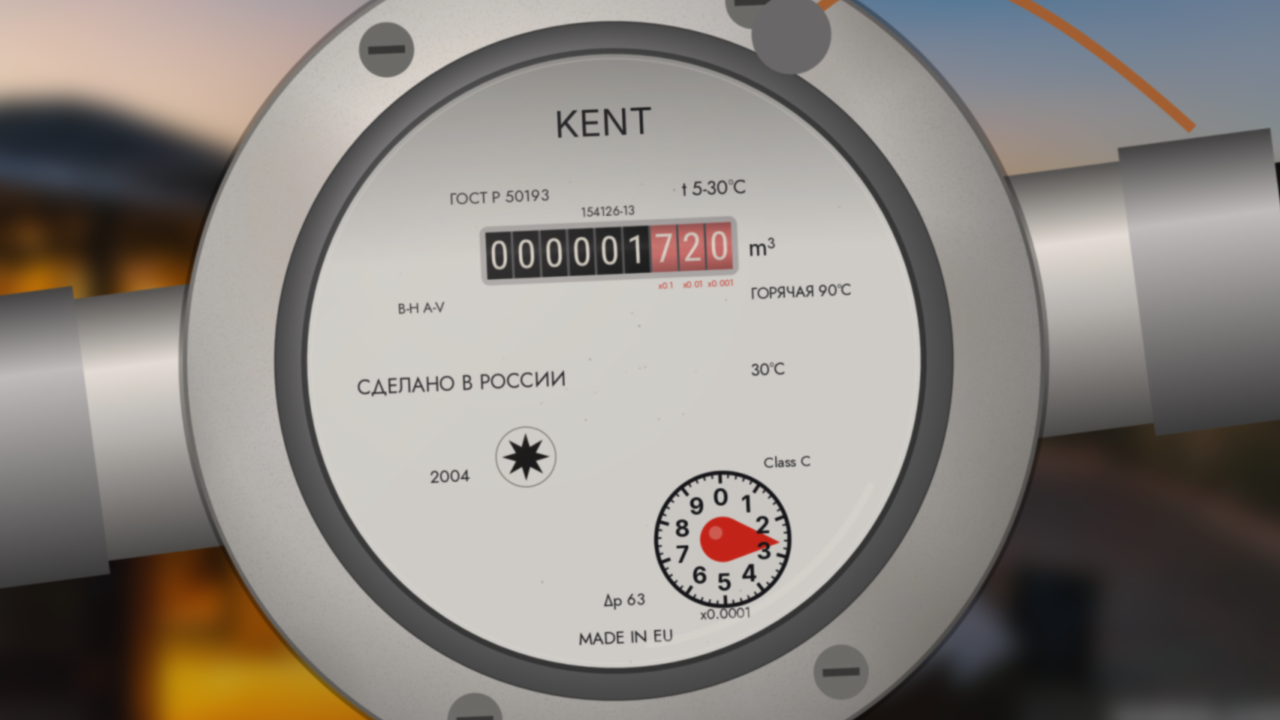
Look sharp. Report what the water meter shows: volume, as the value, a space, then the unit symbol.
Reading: 1.7202 m³
